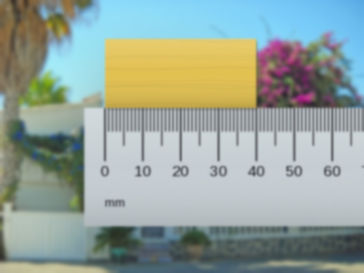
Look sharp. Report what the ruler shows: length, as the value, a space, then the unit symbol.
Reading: 40 mm
